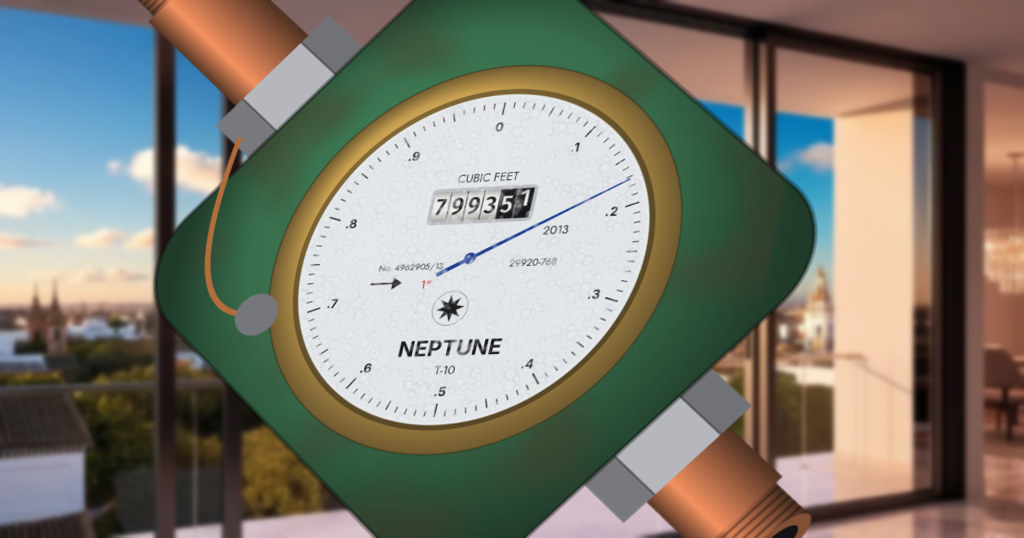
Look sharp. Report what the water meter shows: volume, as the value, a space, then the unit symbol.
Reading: 799351.17 ft³
